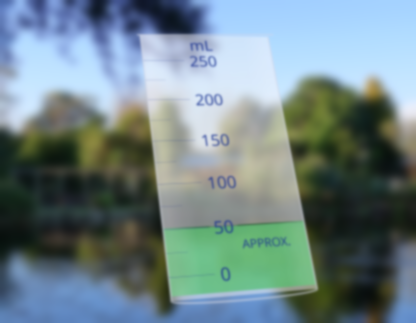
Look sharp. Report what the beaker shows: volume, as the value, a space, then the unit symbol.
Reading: 50 mL
